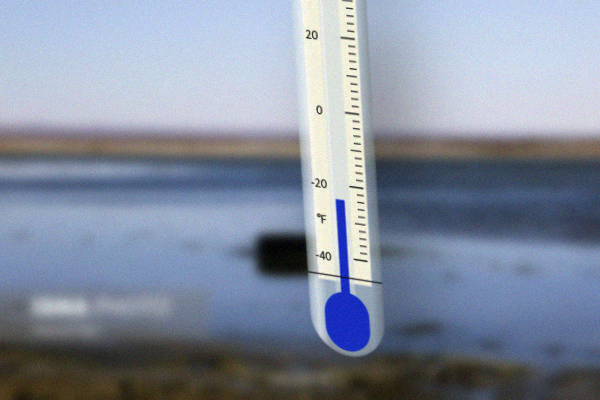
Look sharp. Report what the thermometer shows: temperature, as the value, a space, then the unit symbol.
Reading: -24 °F
